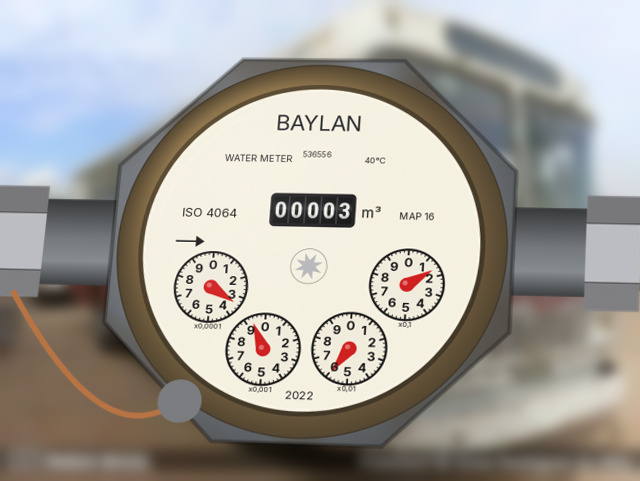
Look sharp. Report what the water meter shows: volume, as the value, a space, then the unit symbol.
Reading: 3.1593 m³
